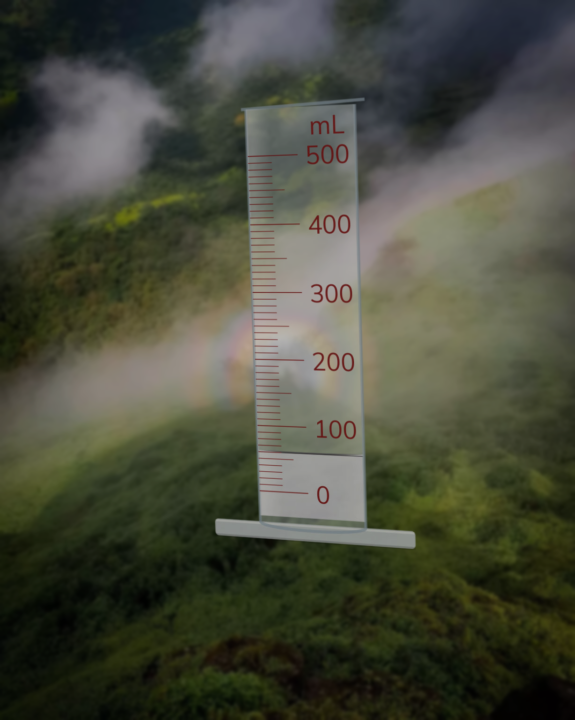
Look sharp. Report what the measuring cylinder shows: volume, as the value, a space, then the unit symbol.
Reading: 60 mL
